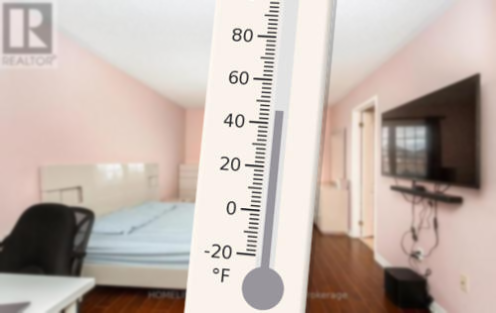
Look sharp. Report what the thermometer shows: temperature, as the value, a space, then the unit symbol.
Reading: 46 °F
